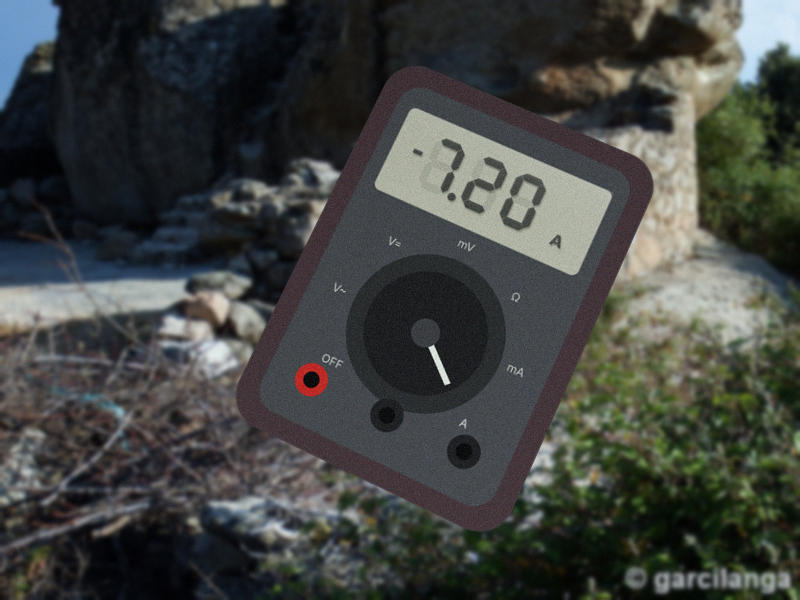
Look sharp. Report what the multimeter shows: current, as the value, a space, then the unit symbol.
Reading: -7.20 A
